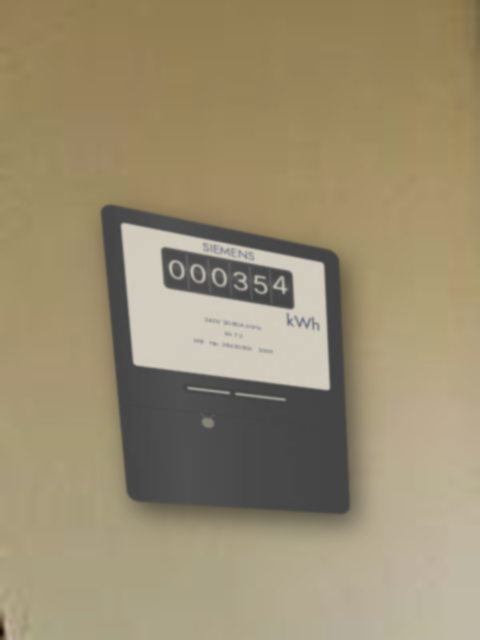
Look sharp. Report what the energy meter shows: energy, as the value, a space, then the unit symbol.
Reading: 354 kWh
